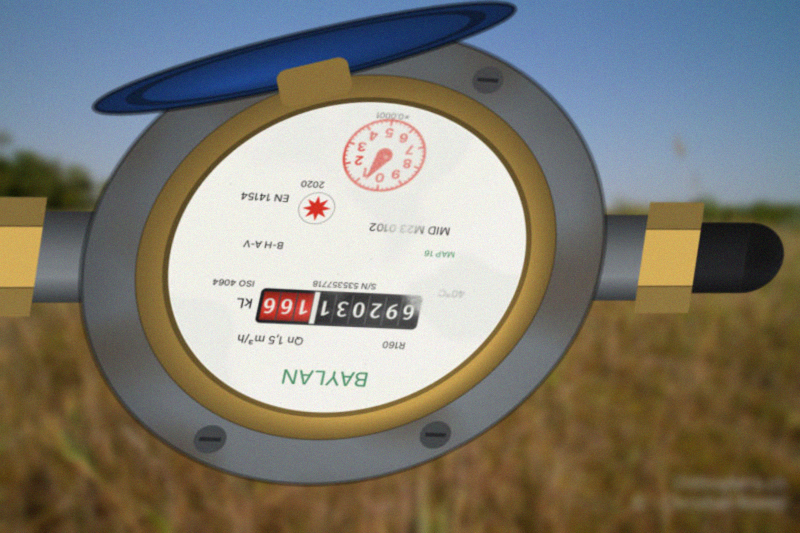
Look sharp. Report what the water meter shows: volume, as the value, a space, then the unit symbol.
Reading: 692031.1660 kL
